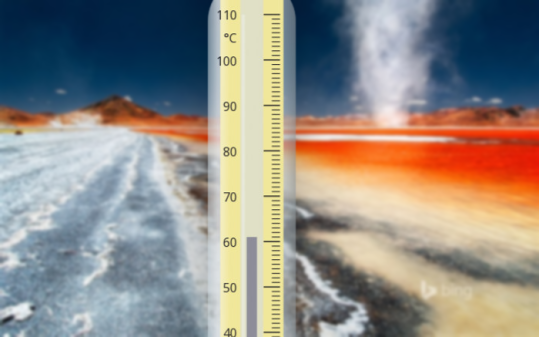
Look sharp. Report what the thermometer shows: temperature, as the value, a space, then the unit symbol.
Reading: 61 °C
